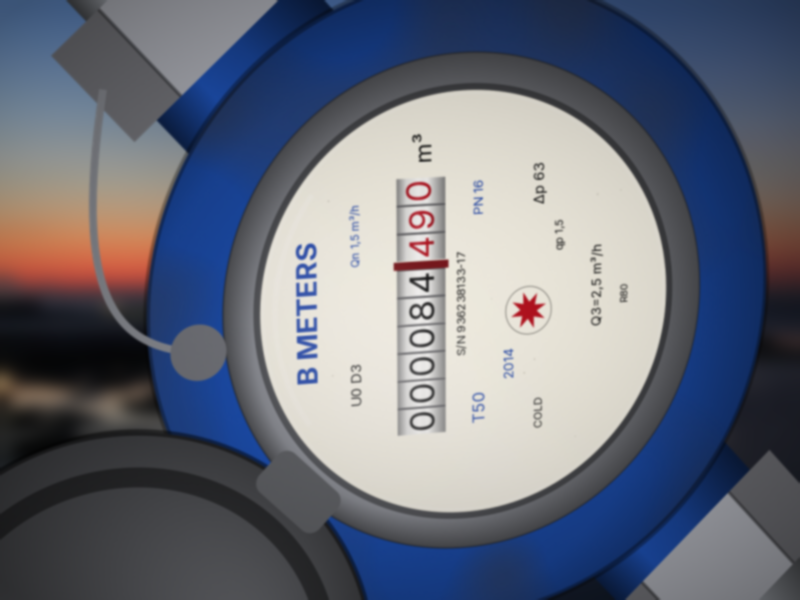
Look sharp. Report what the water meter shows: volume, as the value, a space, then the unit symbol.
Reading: 84.490 m³
